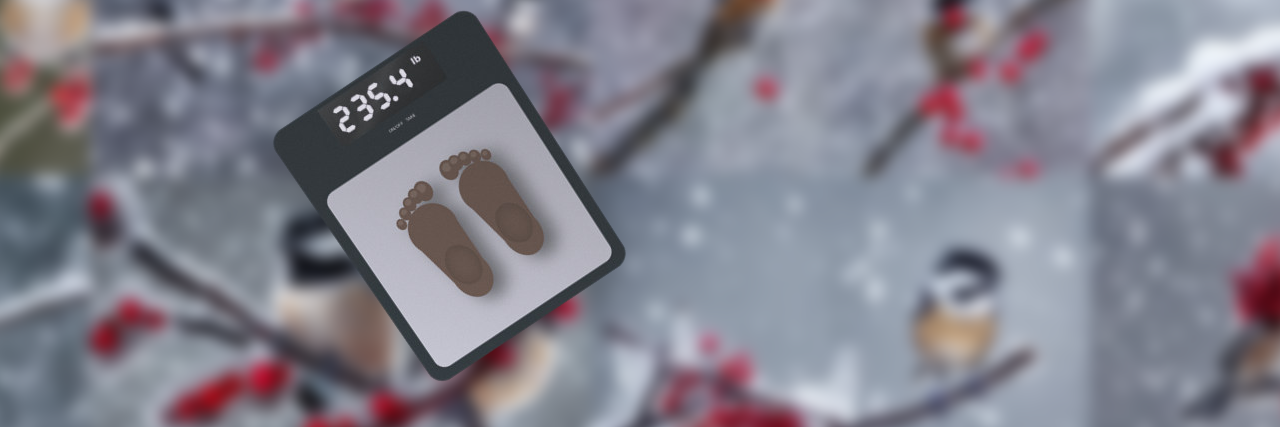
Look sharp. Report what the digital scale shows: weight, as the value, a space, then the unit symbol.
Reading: 235.4 lb
